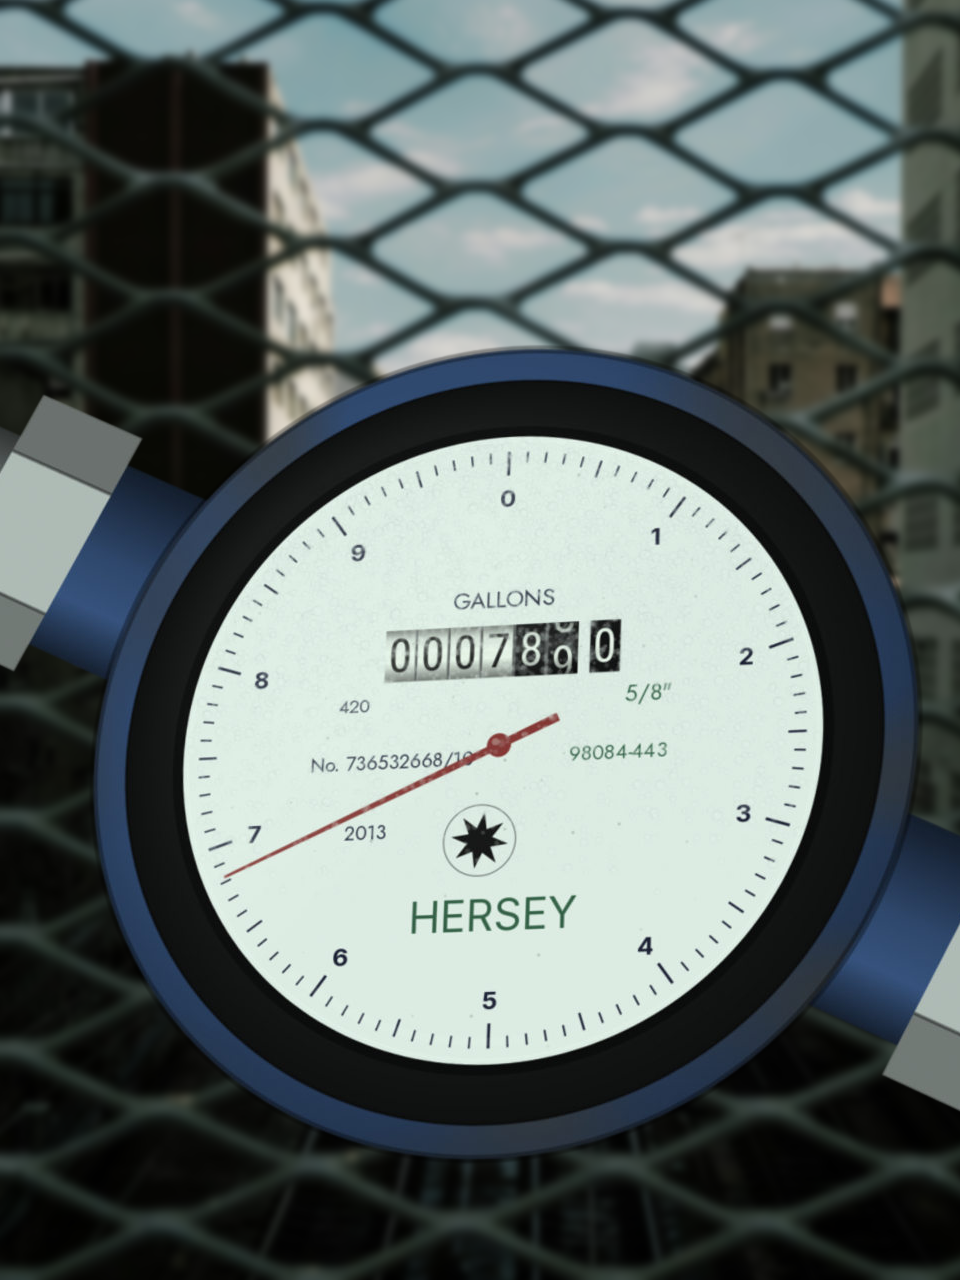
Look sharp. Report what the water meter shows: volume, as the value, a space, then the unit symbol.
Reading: 7886.8 gal
